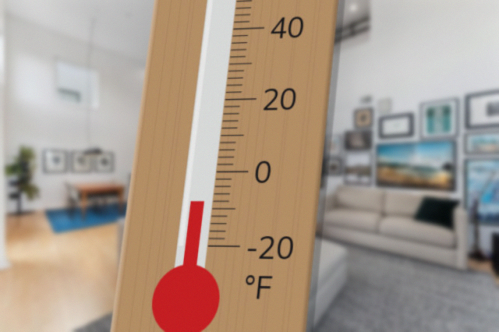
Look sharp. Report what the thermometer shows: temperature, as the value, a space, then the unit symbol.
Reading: -8 °F
